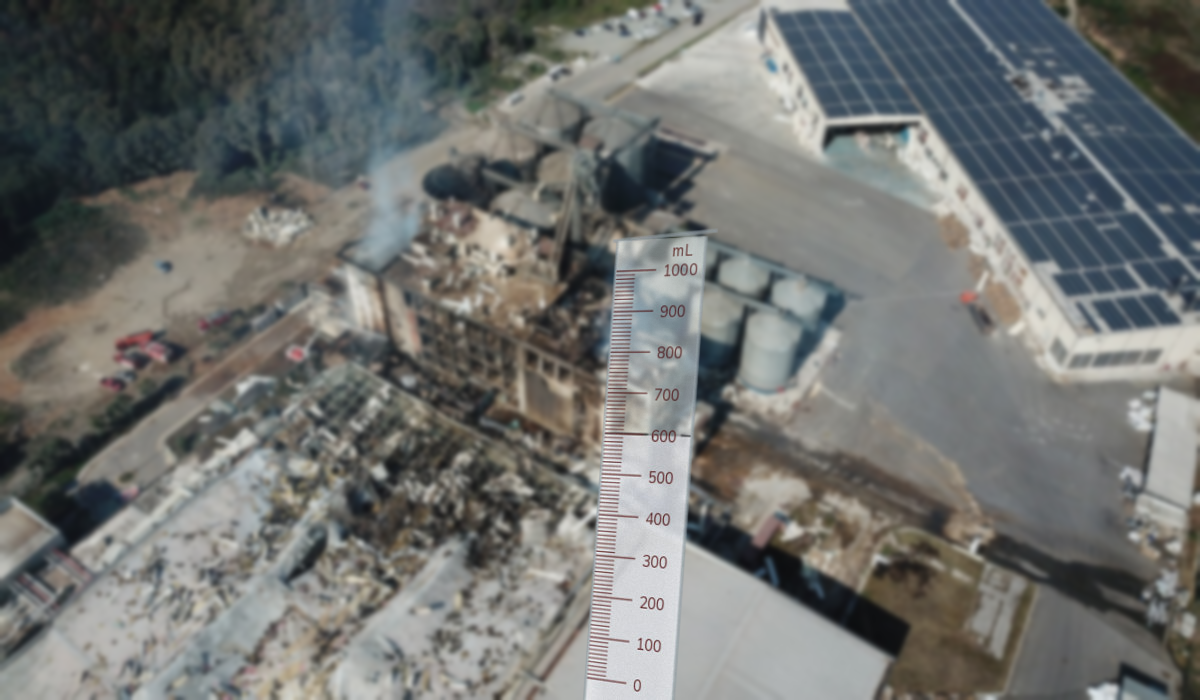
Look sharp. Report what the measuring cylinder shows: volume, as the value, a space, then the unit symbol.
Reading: 600 mL
